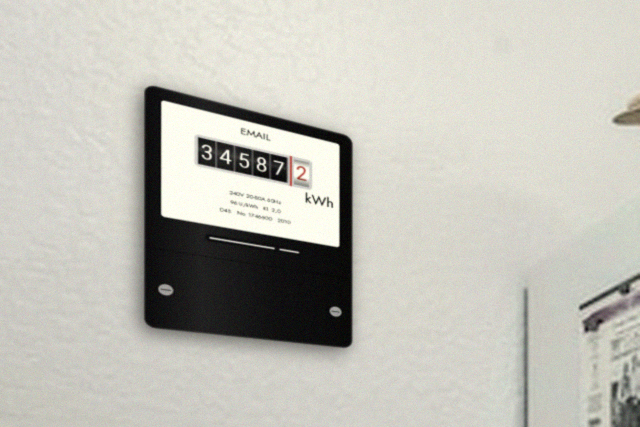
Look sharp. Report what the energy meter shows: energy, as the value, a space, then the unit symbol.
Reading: 34587.2 kWh
